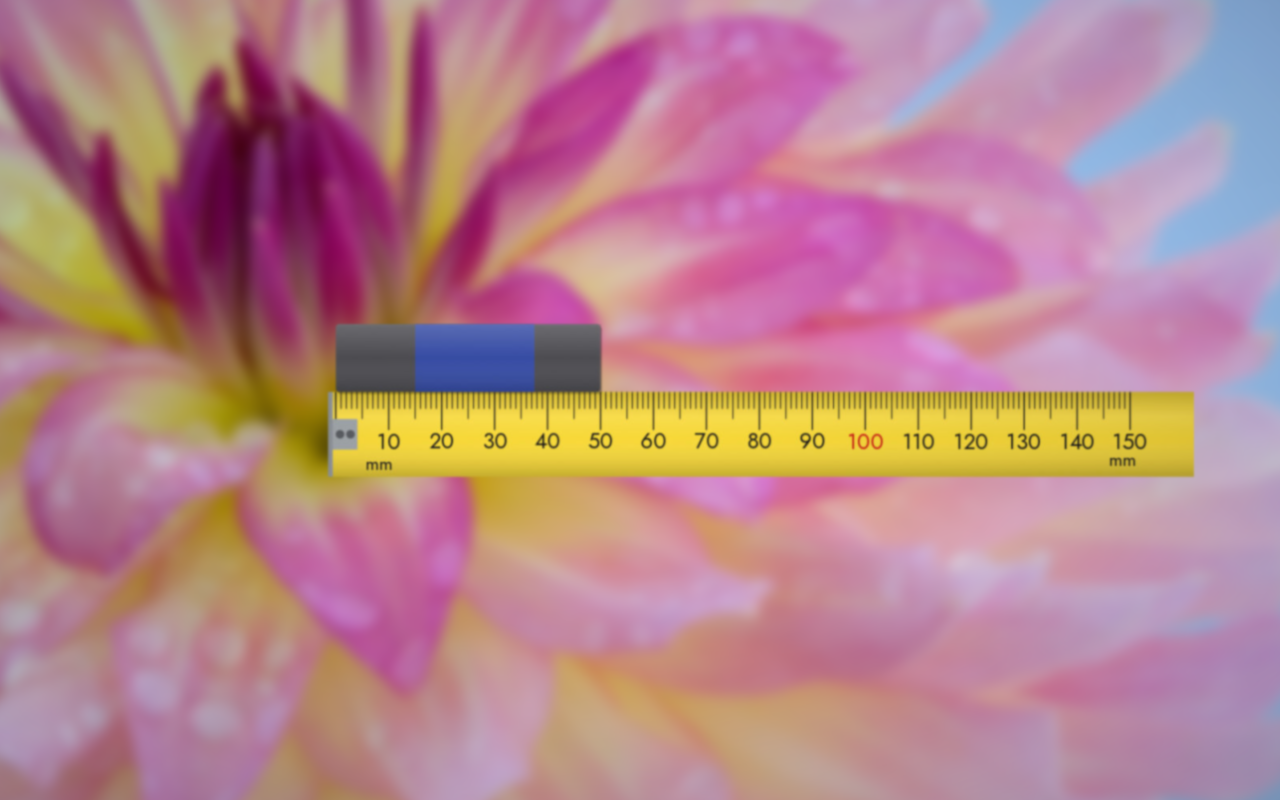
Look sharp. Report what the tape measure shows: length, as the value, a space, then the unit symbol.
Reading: 50 mm
